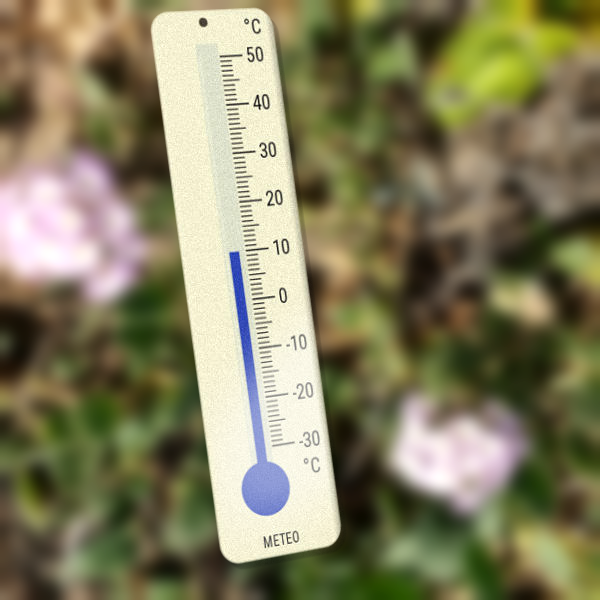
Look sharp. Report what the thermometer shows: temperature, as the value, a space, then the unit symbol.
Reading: 10 °C
